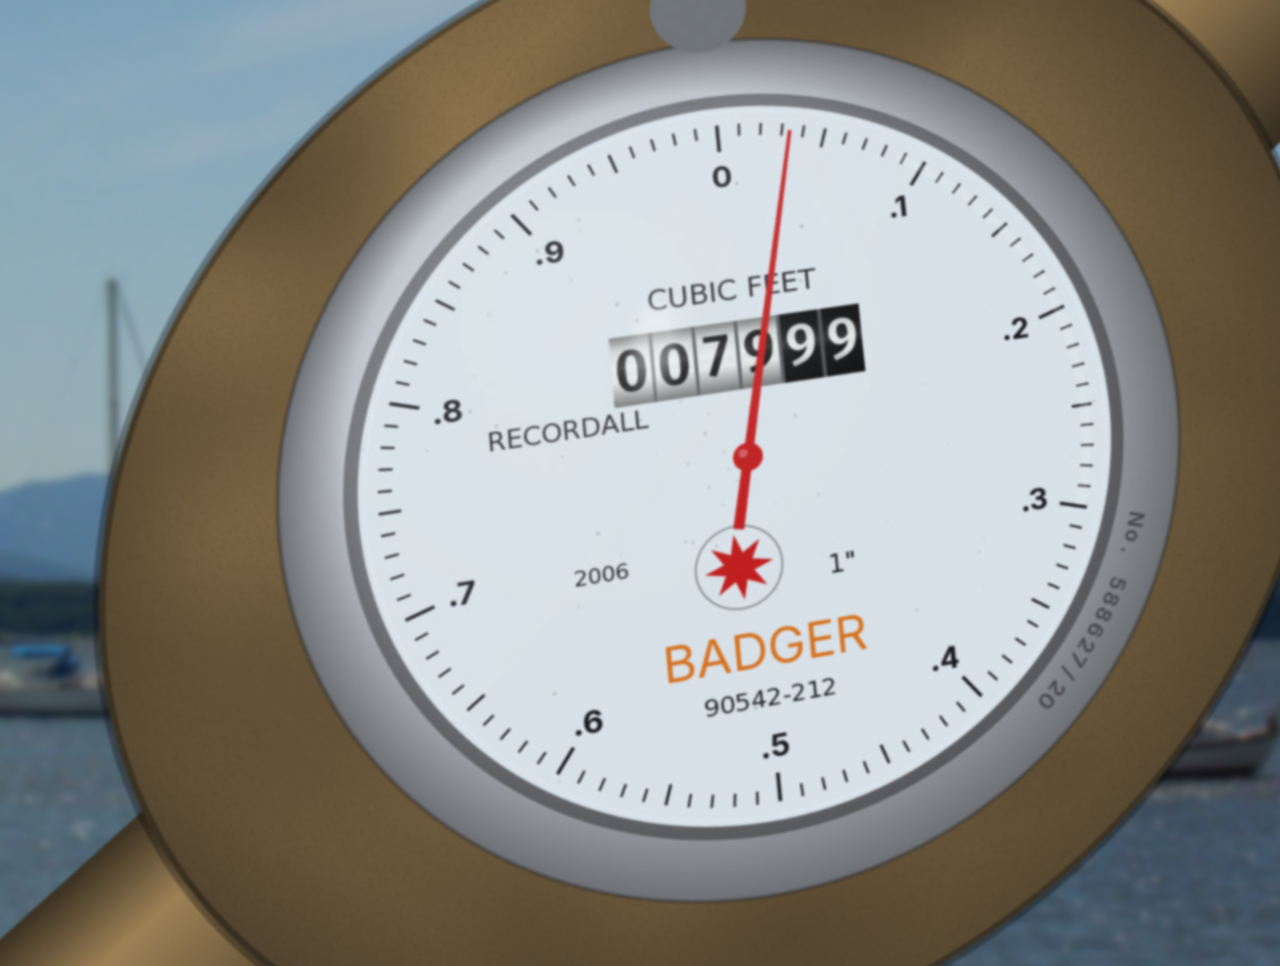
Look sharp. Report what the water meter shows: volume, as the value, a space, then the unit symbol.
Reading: 7999.03 ft³
